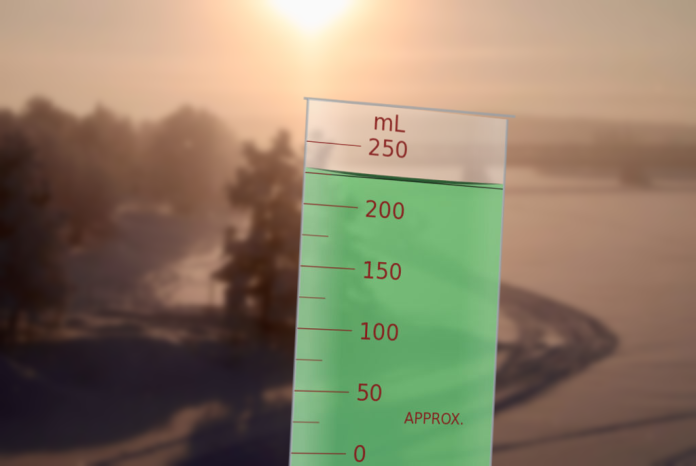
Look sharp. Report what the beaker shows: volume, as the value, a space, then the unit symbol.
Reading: 225 mL
